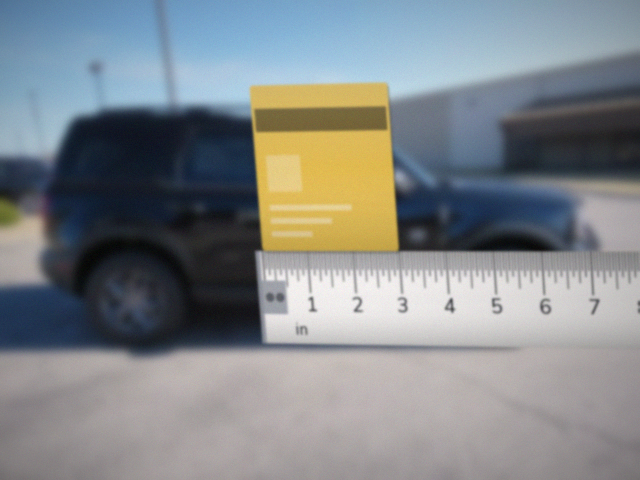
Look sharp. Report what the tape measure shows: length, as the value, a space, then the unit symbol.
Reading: 3 in
